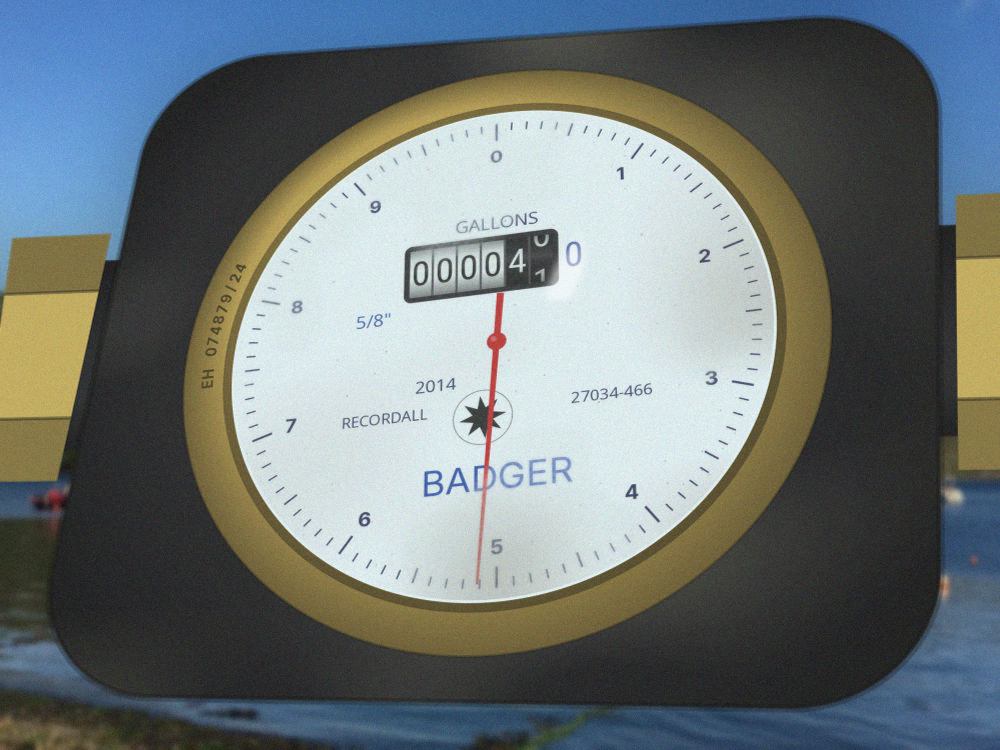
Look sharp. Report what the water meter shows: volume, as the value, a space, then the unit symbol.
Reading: 405.1 gal
